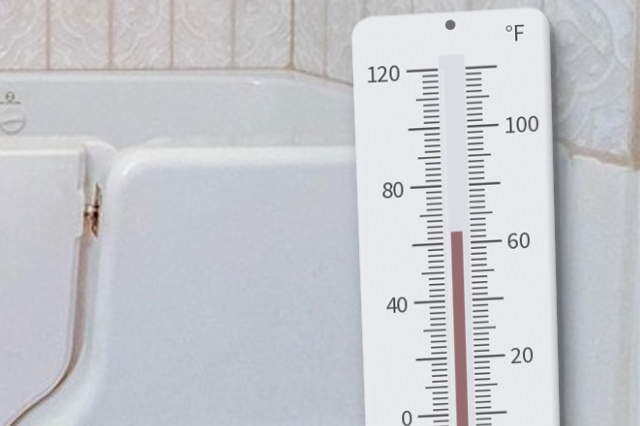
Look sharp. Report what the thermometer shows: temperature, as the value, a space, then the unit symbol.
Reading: 64 °F
